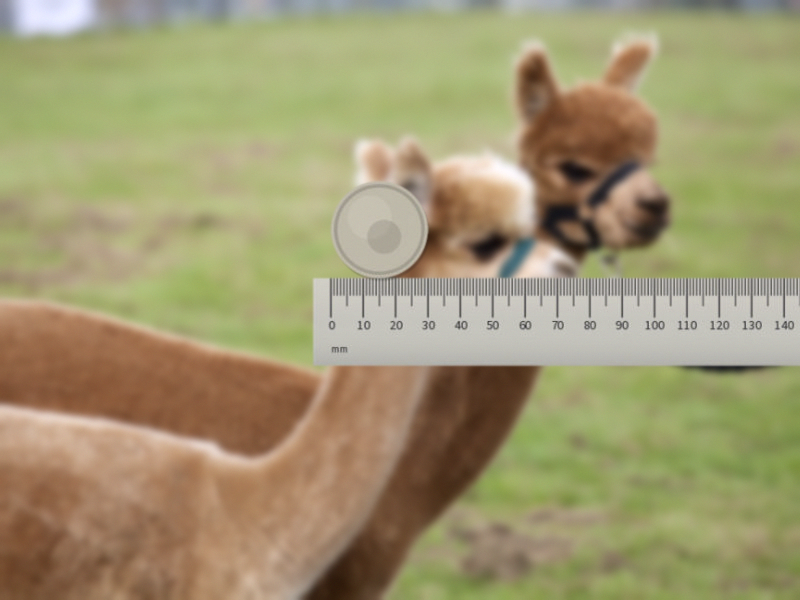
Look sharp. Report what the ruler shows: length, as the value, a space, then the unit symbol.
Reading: 30 mm
